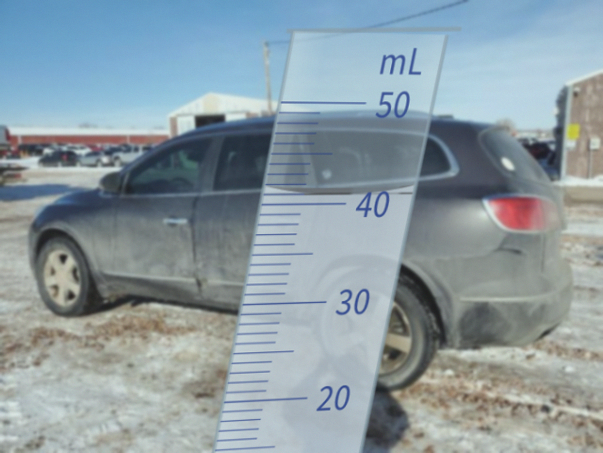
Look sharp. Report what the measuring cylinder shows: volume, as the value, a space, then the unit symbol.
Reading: 41 mL
